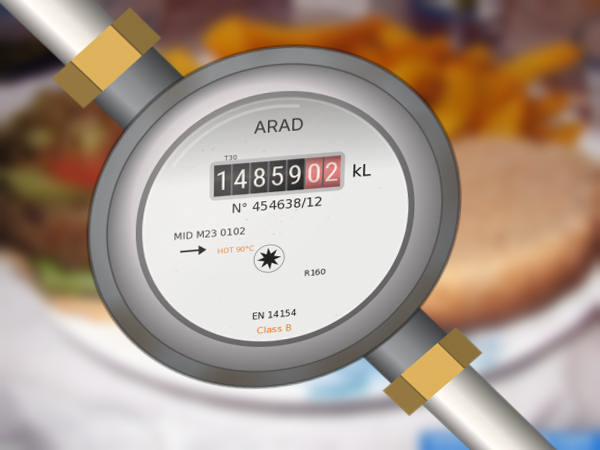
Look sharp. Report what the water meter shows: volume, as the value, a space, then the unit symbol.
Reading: 14859.02 kL
